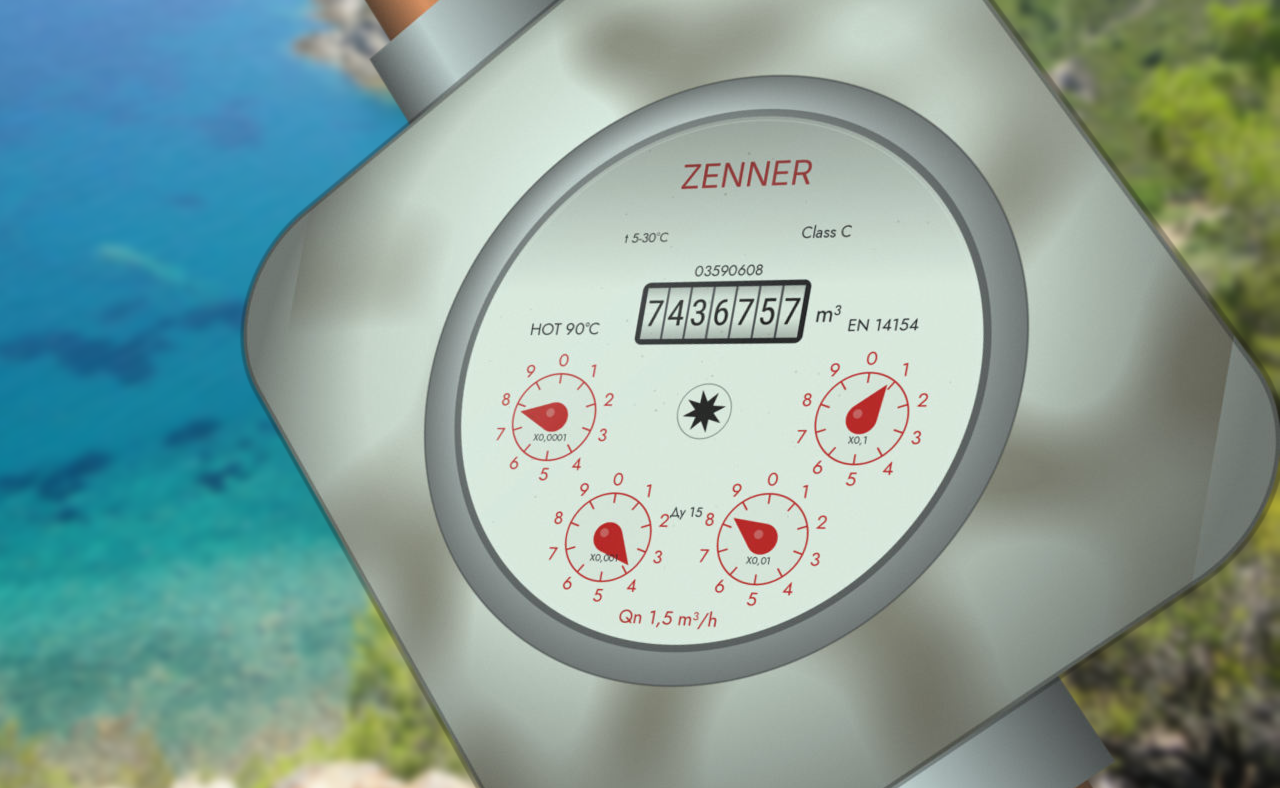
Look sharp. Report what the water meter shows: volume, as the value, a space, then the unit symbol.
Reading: 7436757.0837 m³
